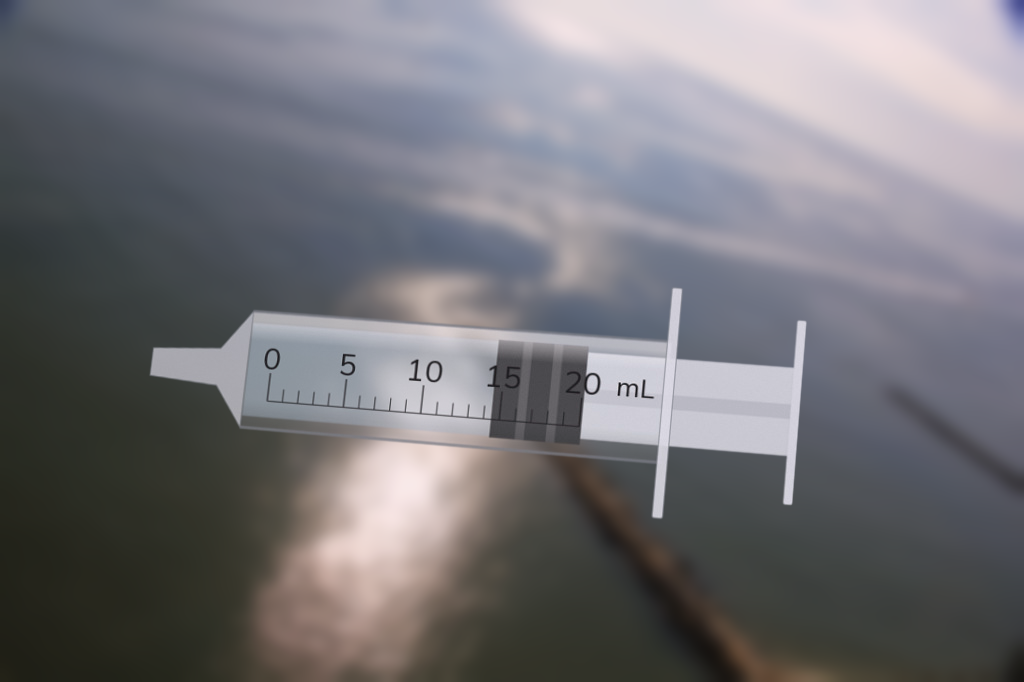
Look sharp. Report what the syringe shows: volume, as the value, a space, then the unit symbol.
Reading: 14.5 mL
